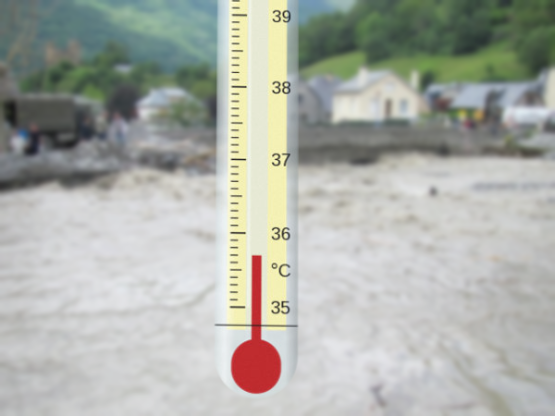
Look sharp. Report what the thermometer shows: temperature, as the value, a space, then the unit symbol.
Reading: 35.7 °C
